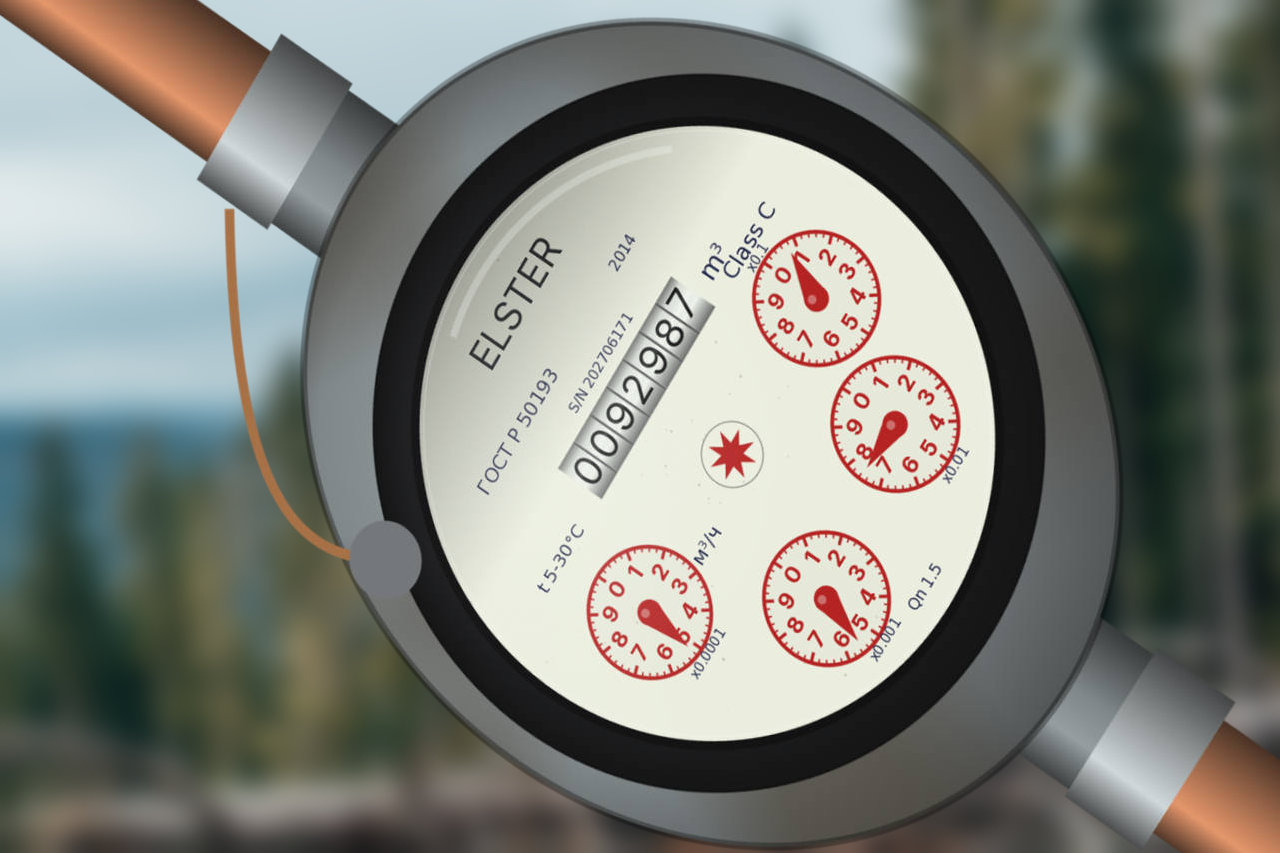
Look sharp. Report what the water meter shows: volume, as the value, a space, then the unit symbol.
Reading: 92987.0755 m³
